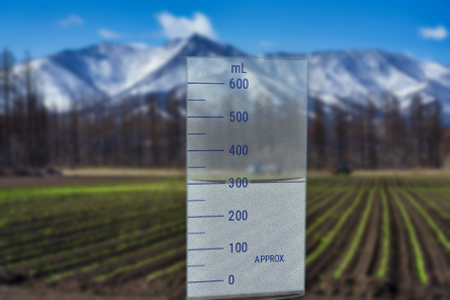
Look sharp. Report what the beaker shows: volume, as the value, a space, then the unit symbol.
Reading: 300 mL
